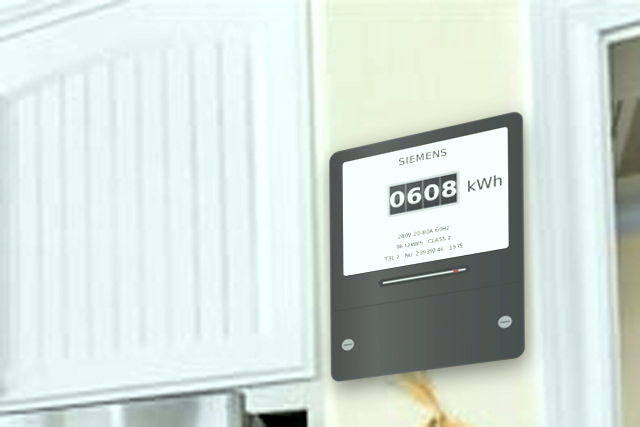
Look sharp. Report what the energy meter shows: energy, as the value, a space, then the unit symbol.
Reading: 608 kWh
